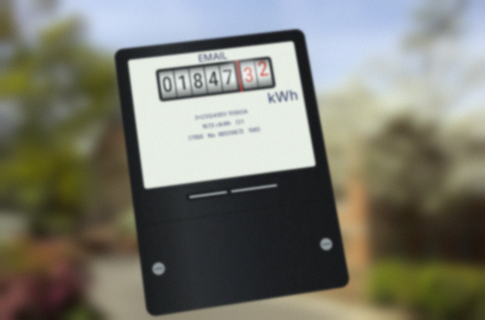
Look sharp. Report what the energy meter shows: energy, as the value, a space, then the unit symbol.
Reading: 1847.32 kWh
